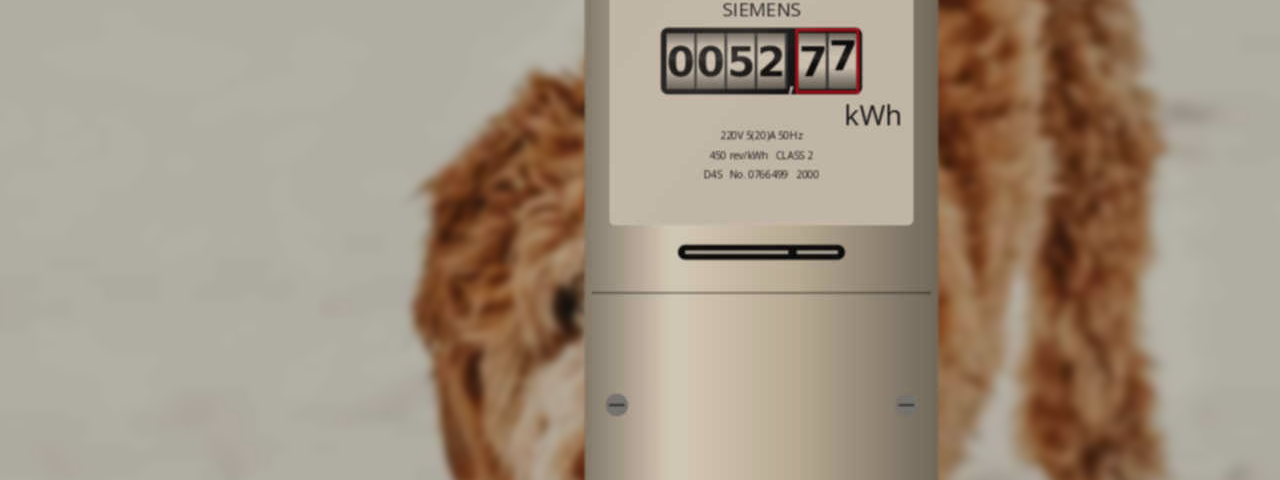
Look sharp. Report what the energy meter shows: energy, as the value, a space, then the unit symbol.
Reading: 52.77 kWh
